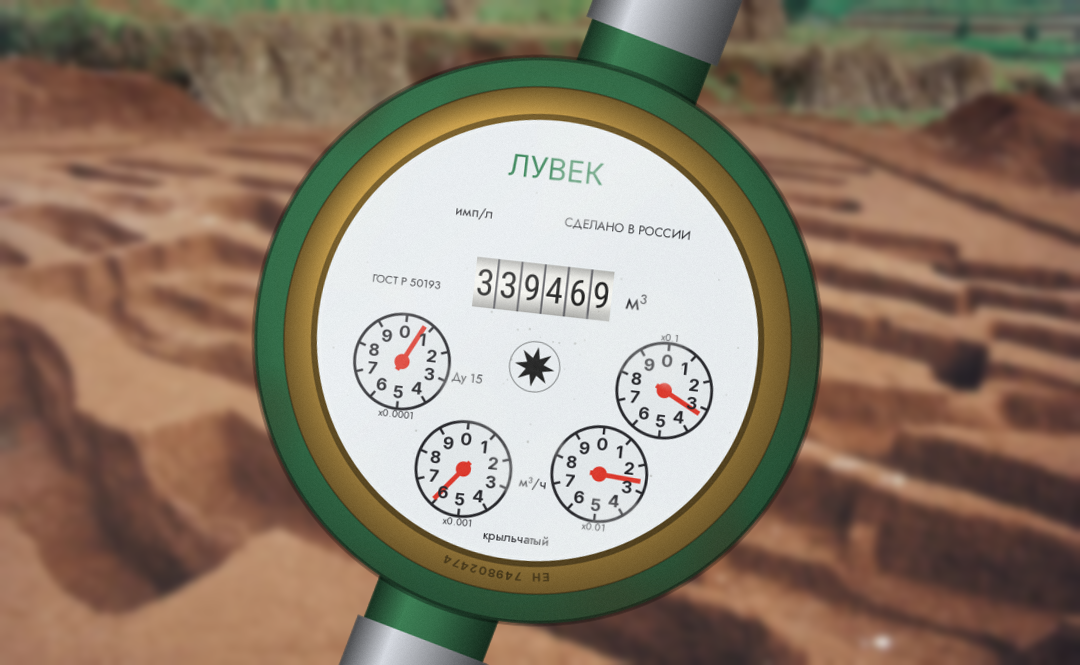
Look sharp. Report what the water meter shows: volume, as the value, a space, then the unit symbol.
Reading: 339469.3260 m³
